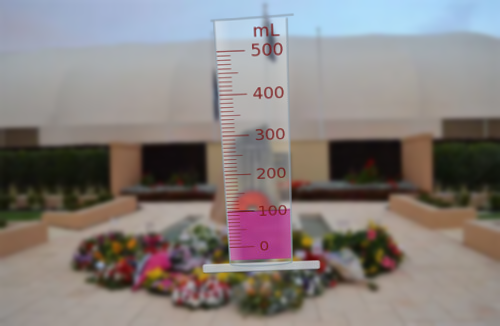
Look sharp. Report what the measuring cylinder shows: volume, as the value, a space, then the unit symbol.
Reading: 100 mL
